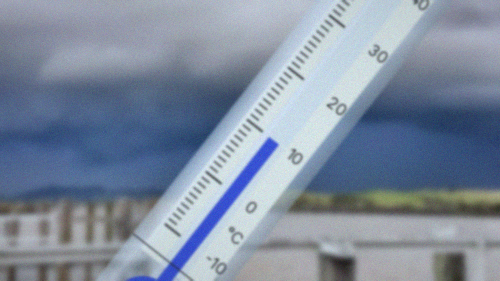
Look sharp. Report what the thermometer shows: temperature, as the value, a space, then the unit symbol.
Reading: 10 °C
